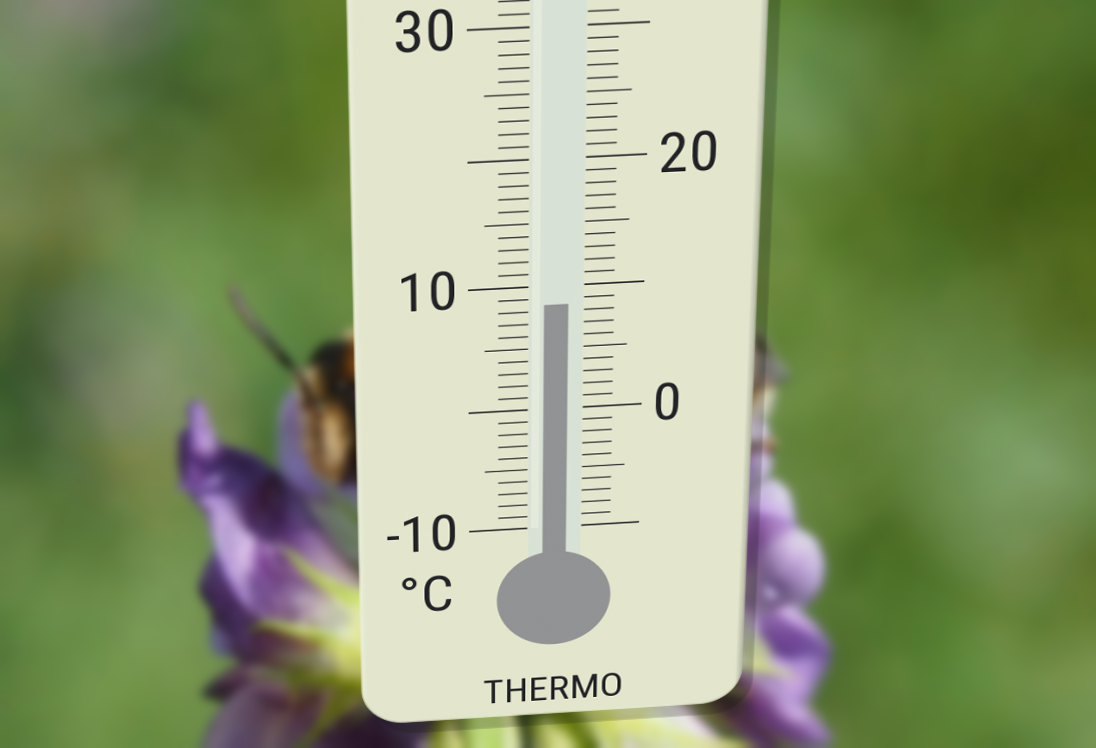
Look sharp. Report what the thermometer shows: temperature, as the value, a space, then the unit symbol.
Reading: 8.5 °C
